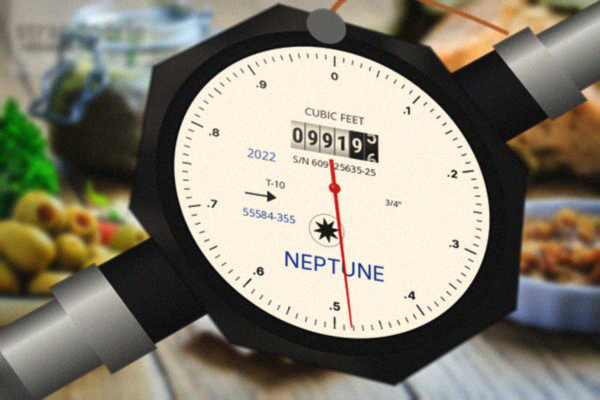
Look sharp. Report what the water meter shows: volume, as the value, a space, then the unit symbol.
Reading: 99195.48 ft³
